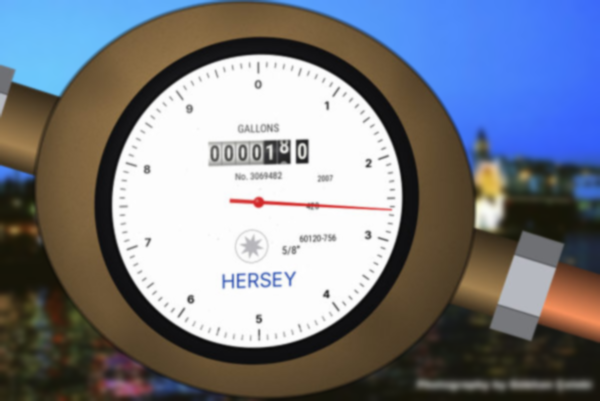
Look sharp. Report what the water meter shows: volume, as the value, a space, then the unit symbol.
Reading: 182.6 gal
